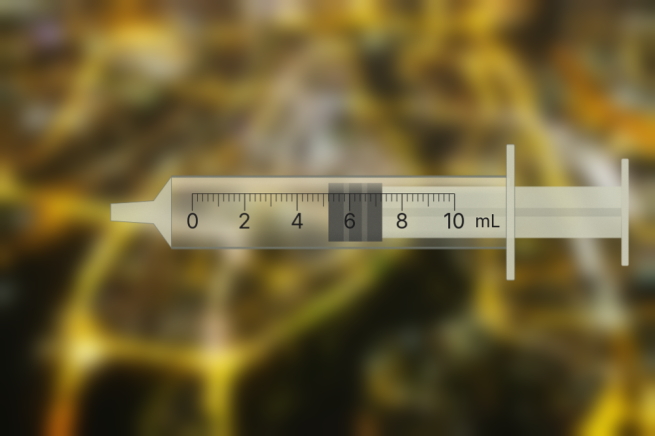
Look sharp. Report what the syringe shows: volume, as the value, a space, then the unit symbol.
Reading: 5.2 mL
